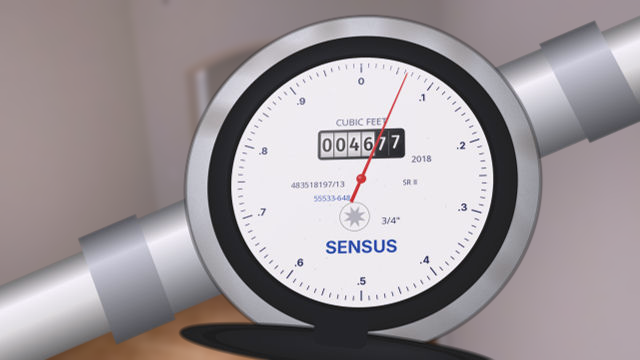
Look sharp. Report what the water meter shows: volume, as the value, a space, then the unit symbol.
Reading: 4677.06 ft³
